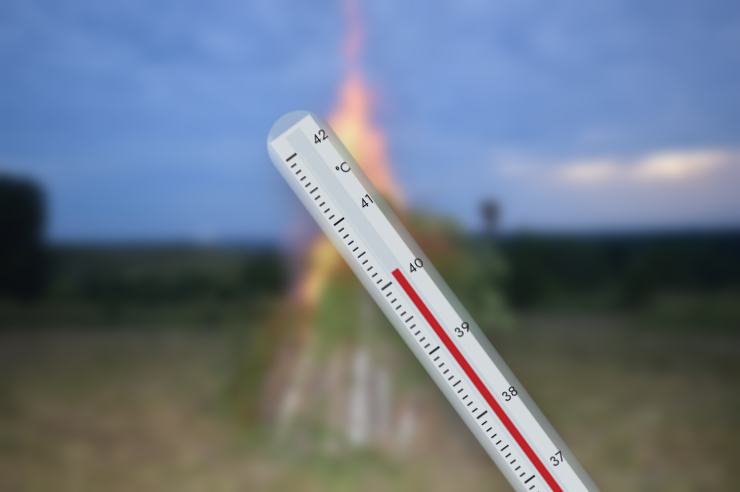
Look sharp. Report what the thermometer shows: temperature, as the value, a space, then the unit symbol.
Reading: 40.1 °C
